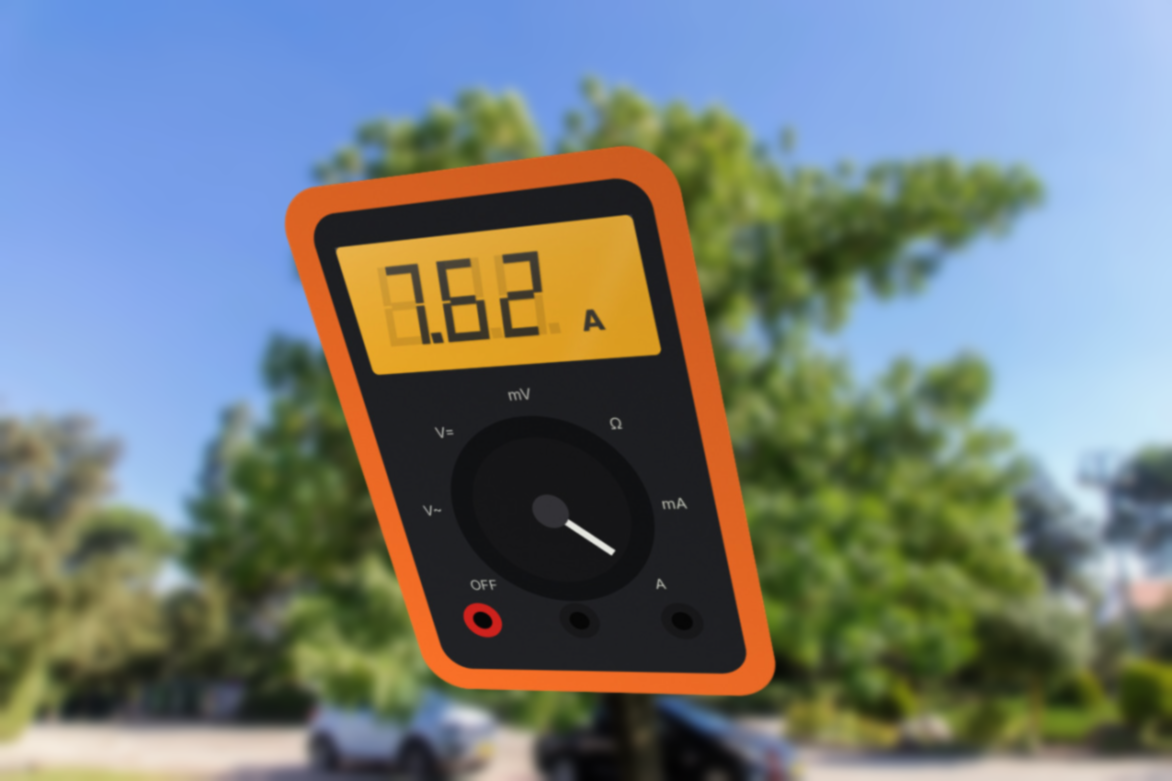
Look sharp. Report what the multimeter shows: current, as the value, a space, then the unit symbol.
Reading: 7.62 A
